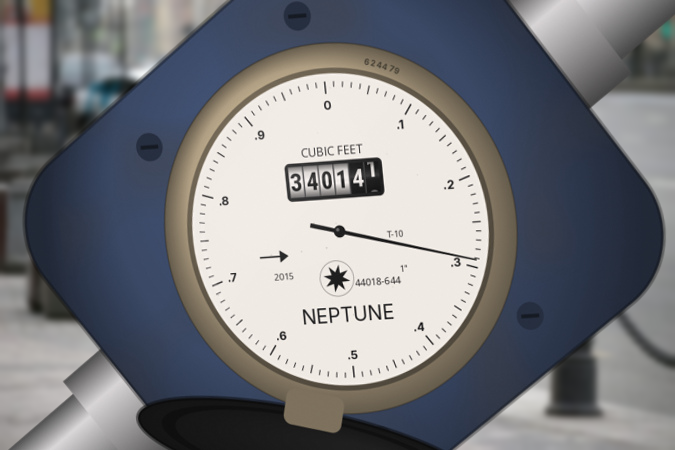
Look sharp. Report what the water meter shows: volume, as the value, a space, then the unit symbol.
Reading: 340141.29 ft³
